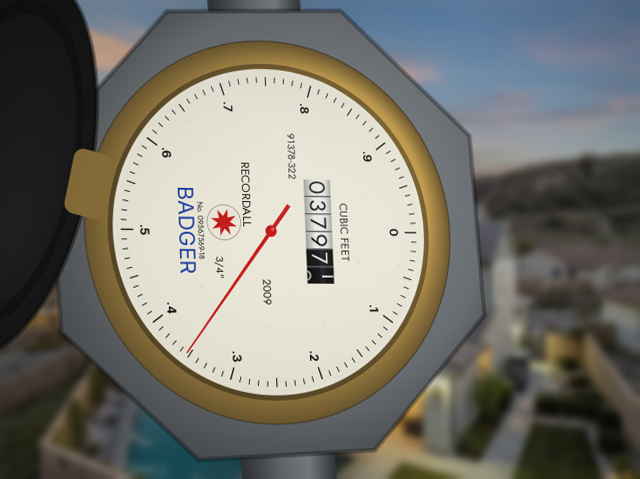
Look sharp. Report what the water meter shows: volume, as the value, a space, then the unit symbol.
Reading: 37971.35 ft³
